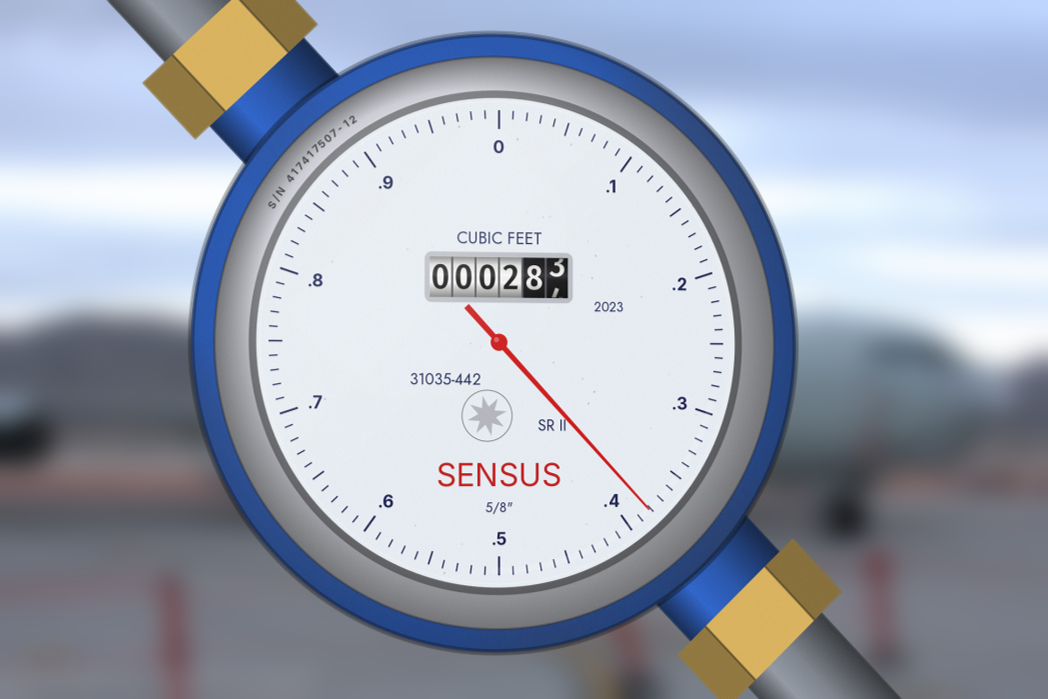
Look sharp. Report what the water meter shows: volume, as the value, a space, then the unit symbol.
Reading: 283.38 ft³
